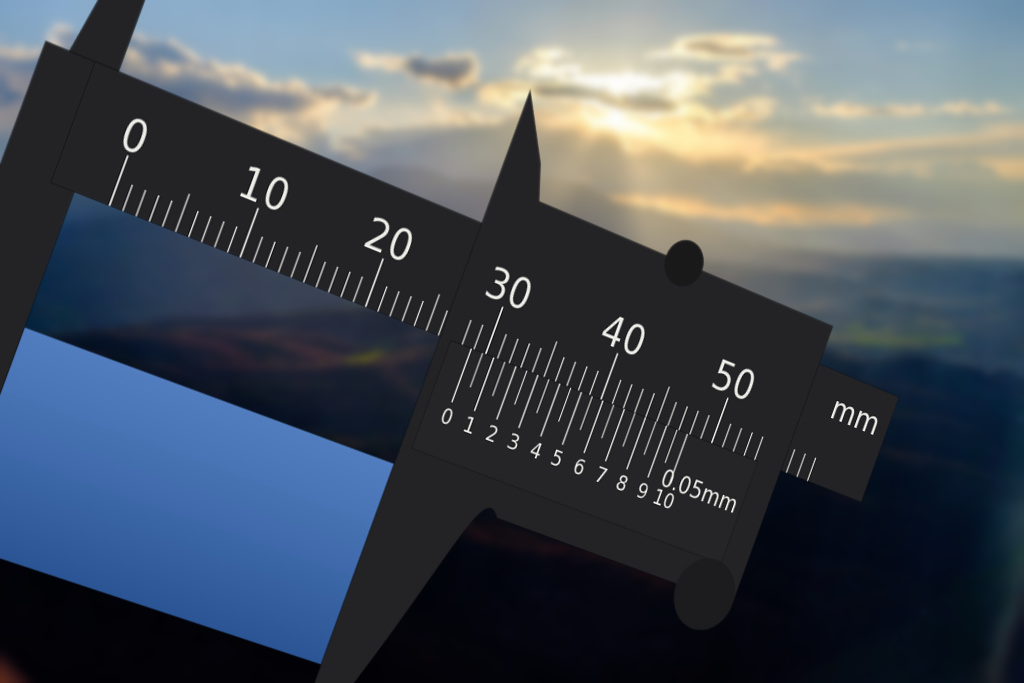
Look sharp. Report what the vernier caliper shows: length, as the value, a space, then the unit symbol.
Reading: 28.8 mm
